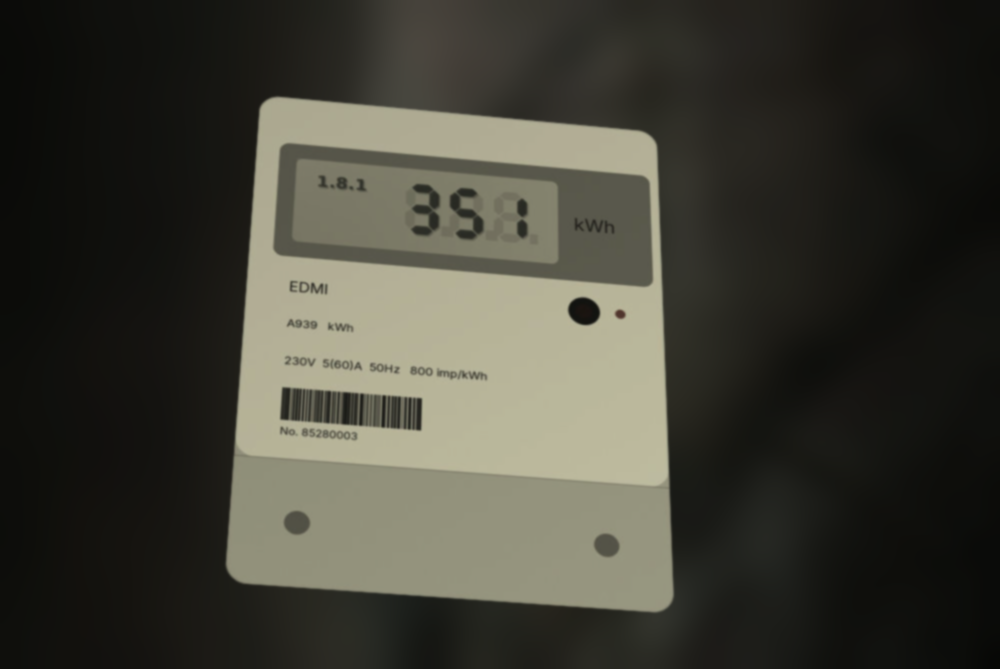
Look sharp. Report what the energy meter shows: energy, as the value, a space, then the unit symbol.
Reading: 351 kWh
